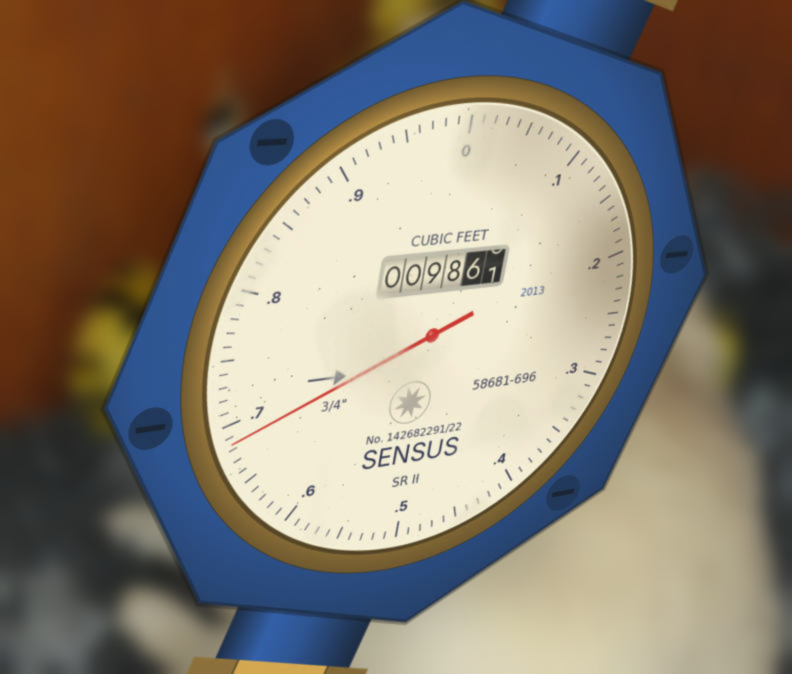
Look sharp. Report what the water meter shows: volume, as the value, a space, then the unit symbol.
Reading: 9860.68 ft³
